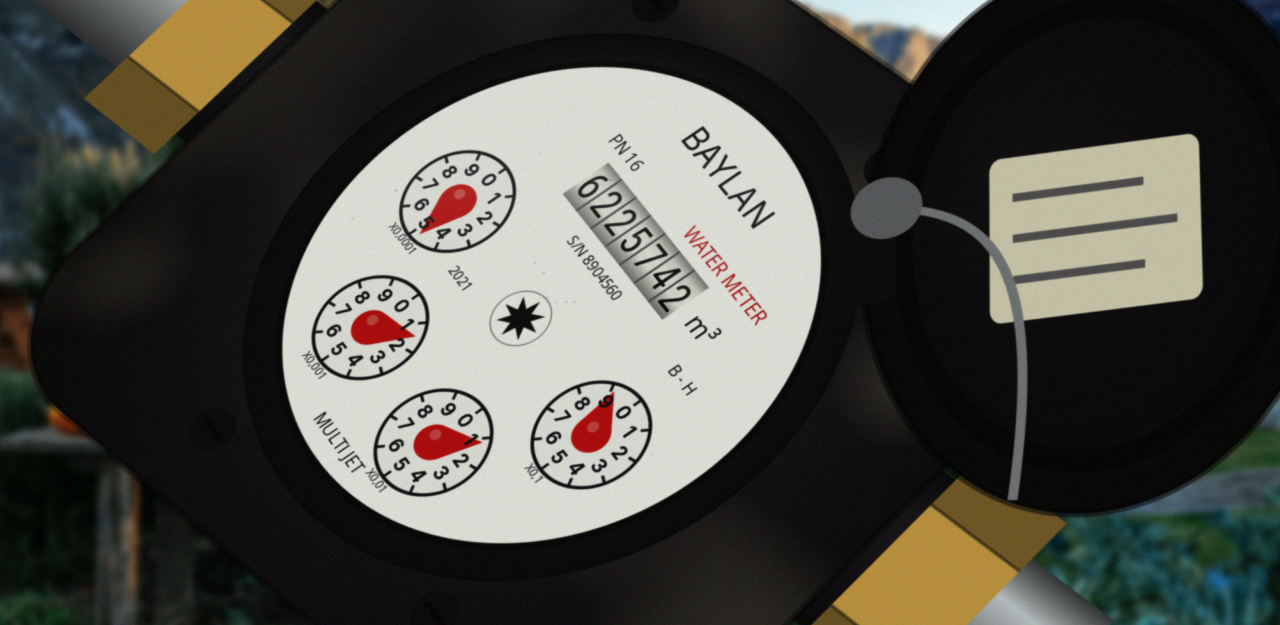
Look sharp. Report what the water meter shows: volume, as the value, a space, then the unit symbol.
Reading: 6225741.9114 m³
